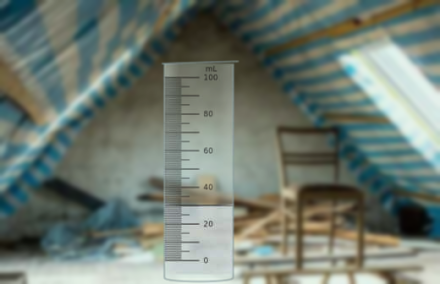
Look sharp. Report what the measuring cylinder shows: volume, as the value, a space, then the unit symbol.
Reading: 30 mL
